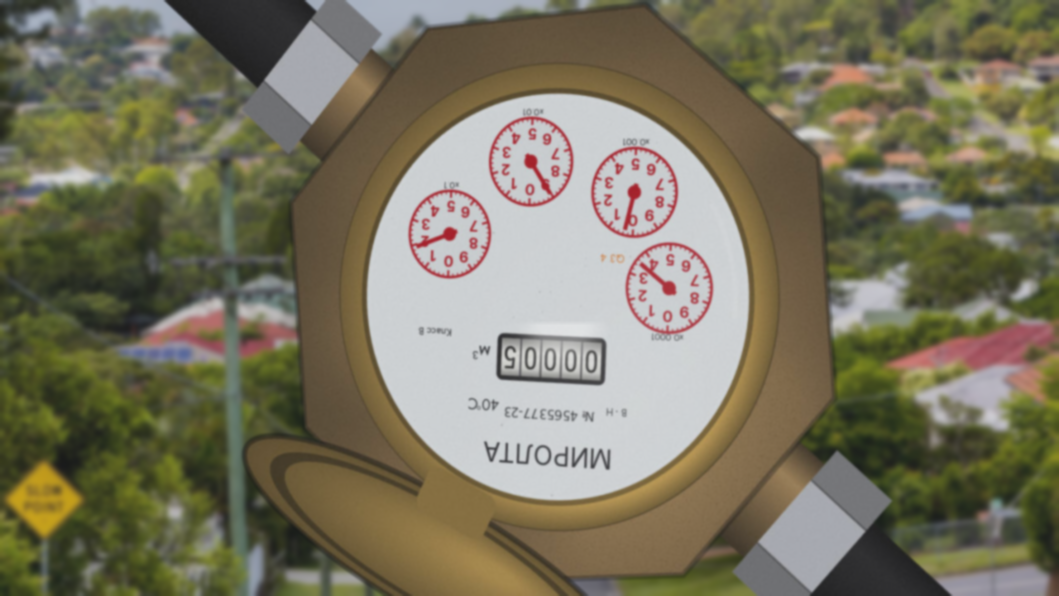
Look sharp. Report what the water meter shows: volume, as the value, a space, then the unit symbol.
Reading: 5.1903 m³
